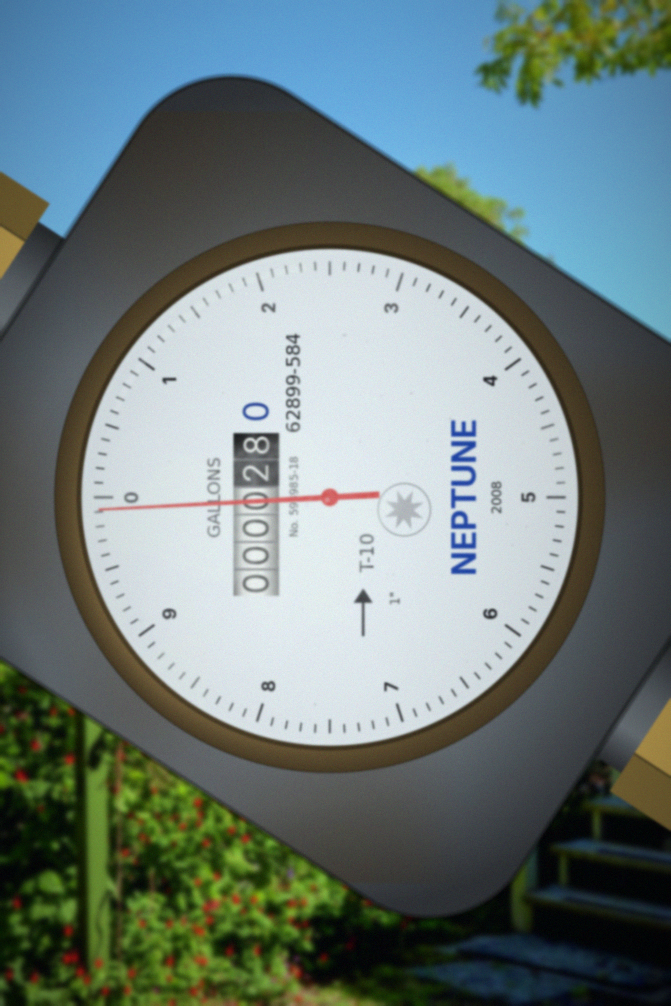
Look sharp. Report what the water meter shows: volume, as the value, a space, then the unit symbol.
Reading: 279.9 gal
